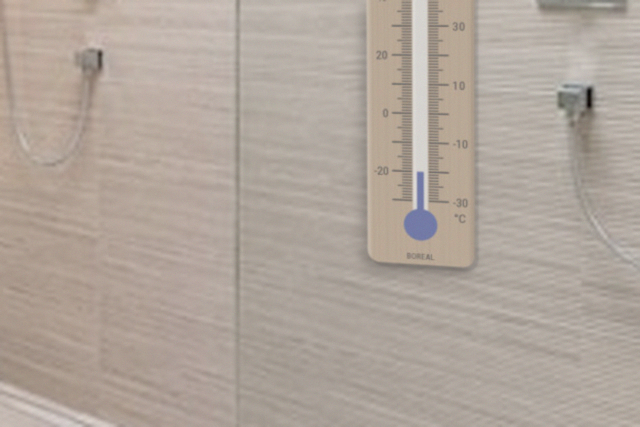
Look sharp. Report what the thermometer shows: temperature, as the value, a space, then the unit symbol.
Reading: -20 °C
